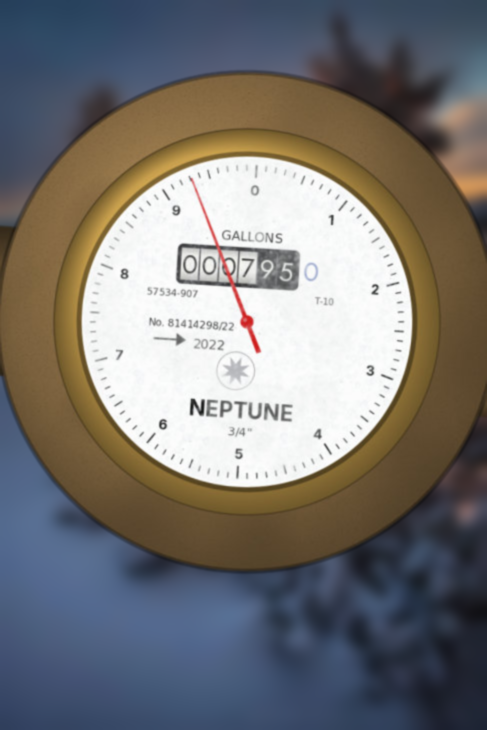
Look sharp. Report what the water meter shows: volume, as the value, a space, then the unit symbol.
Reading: 7949.3 gal
